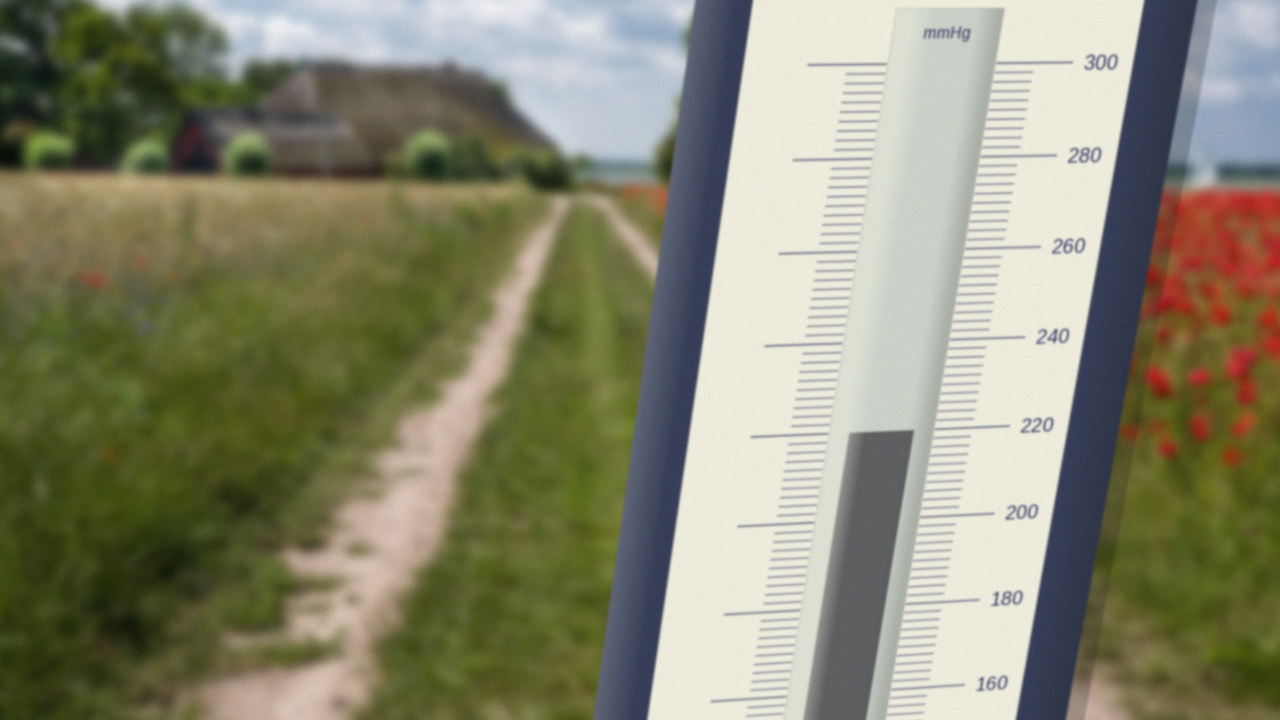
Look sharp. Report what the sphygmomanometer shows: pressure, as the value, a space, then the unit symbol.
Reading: 220 mmHg
